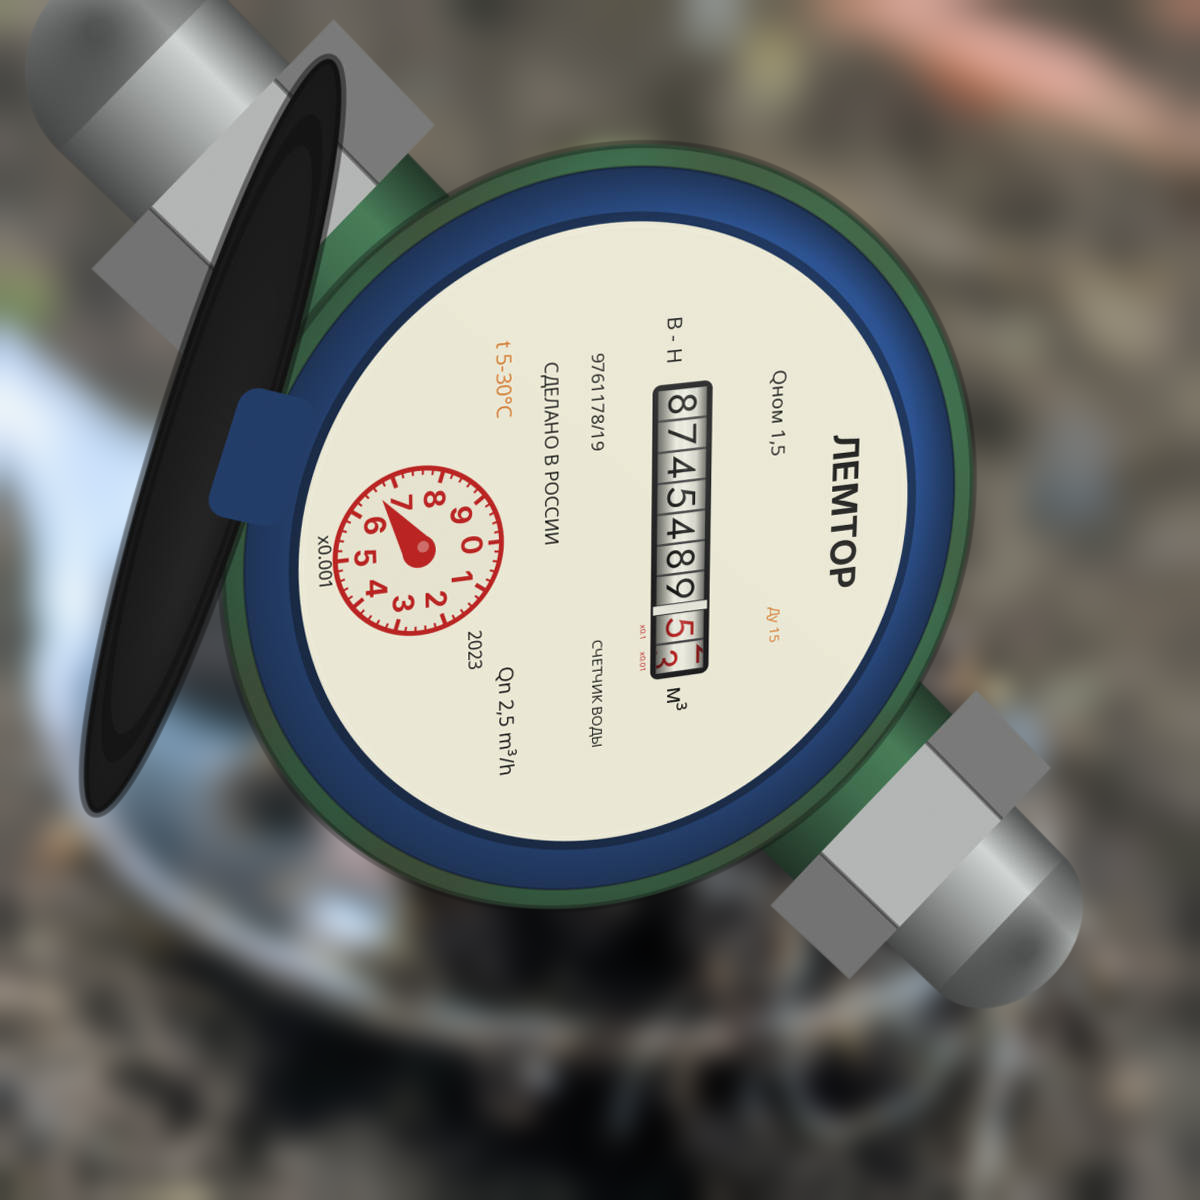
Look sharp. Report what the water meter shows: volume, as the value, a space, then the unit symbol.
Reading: 8745489.526 m³
